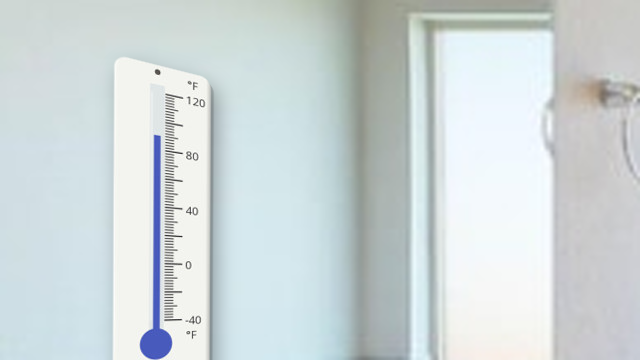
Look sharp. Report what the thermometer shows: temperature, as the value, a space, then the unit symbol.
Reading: 90 °F
